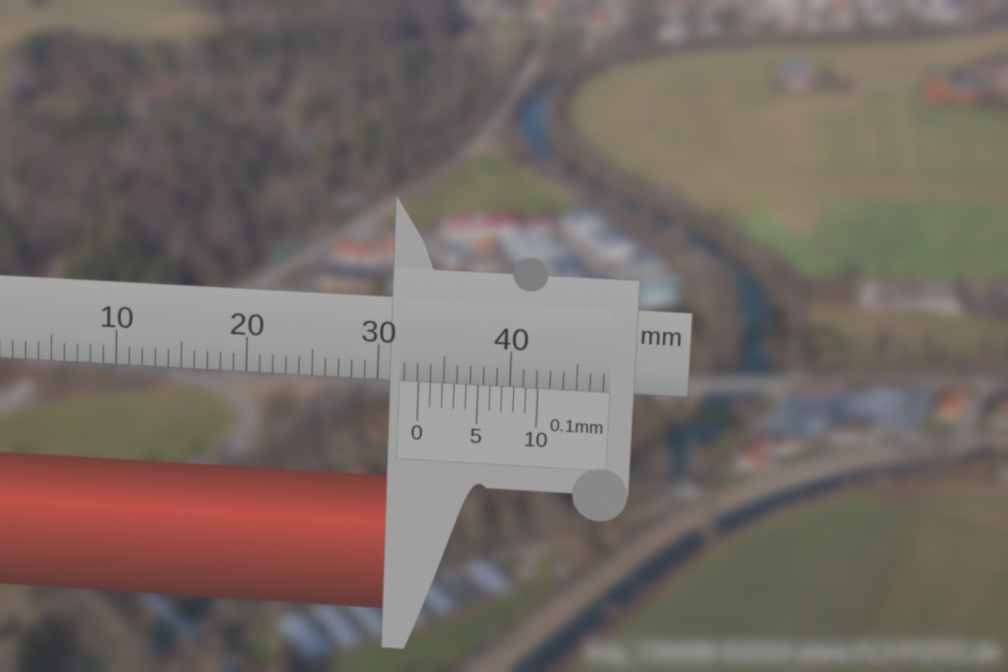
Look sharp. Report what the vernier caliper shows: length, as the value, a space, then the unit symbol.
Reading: 33.1 mm
